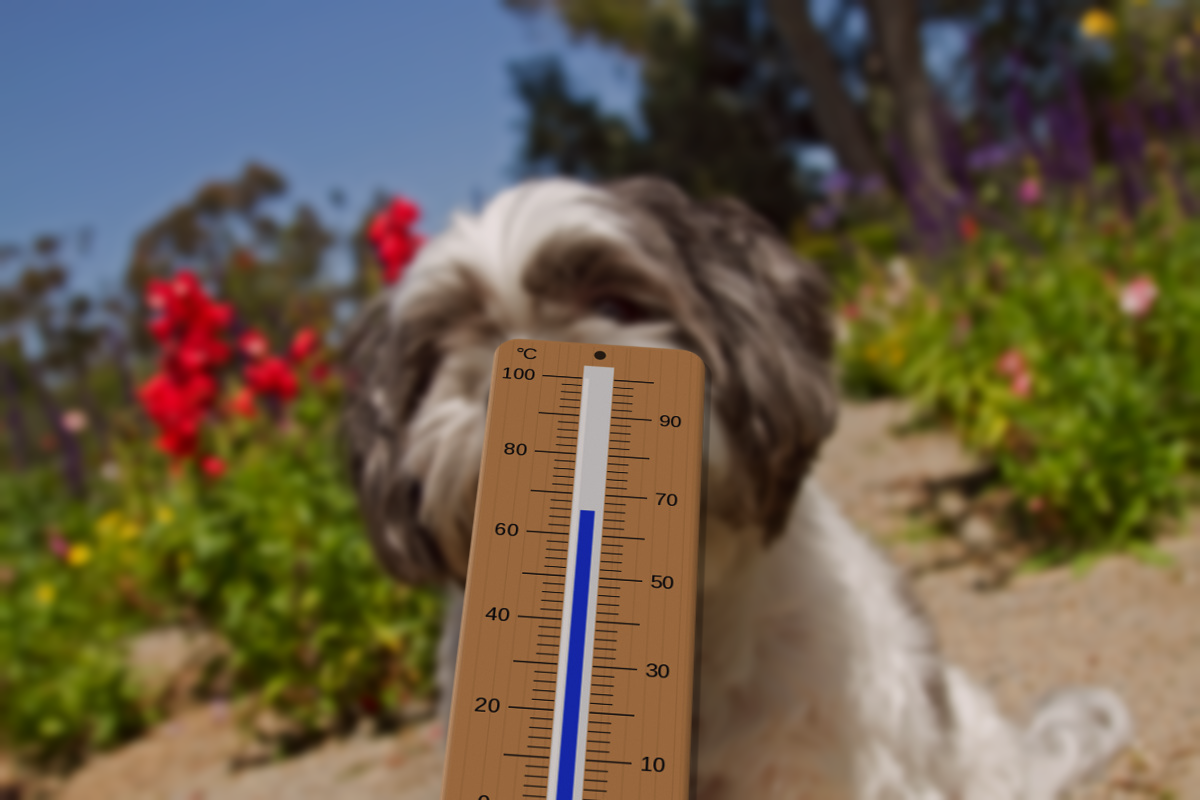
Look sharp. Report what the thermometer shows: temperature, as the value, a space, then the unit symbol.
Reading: 66 °C
